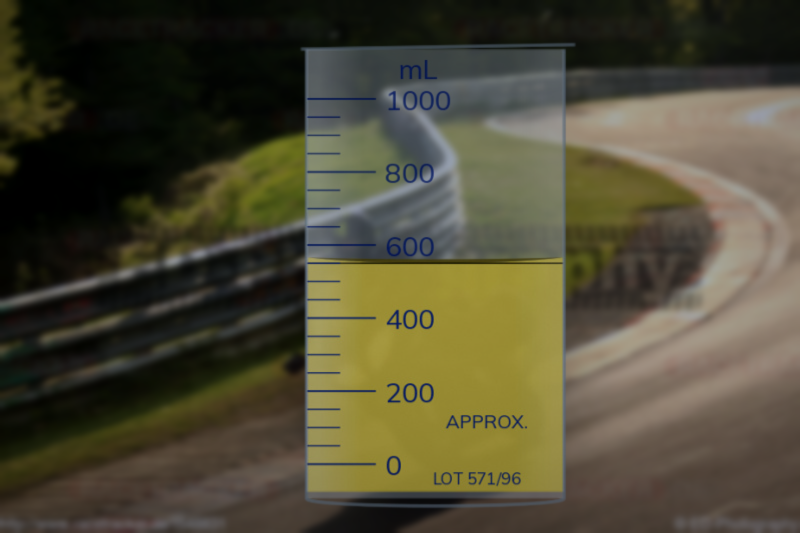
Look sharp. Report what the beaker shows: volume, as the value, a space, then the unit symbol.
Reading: 550 mL
